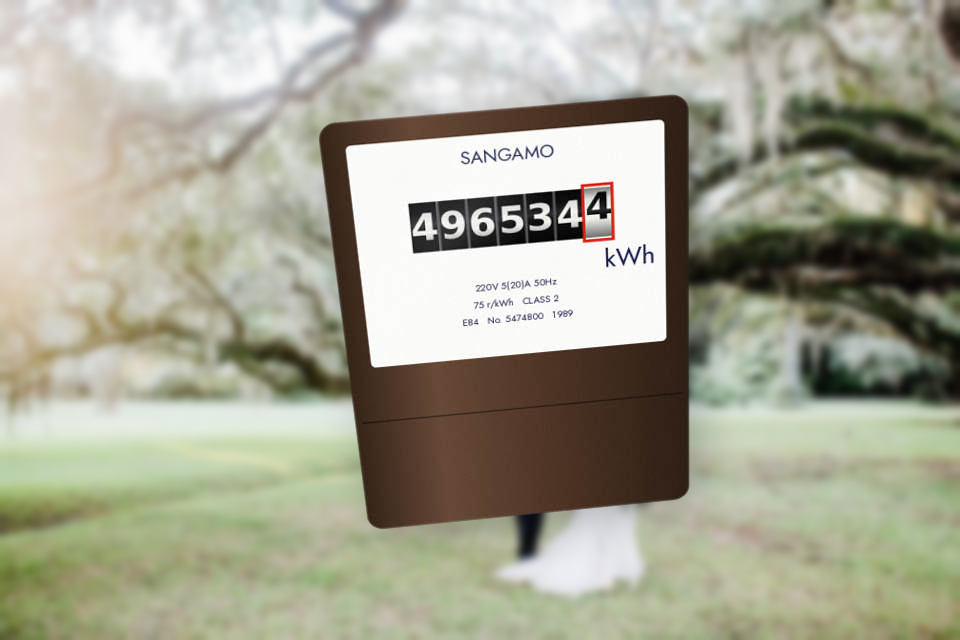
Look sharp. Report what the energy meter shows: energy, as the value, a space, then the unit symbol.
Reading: 496534.4 kWh
